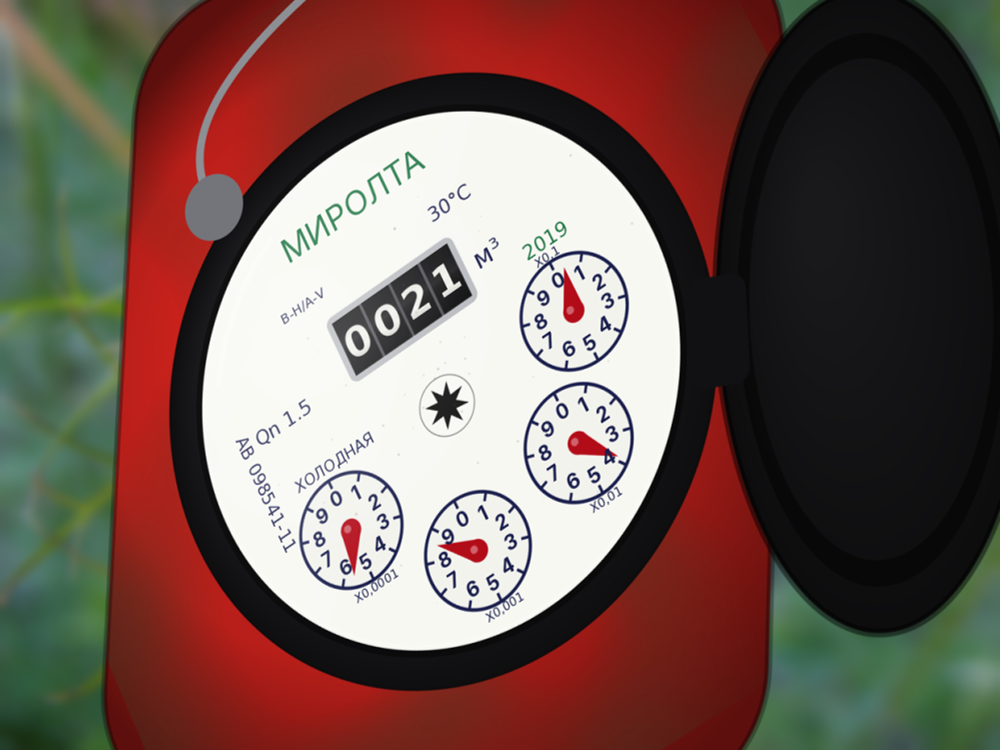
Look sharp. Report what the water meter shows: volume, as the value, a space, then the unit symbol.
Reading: 21.0385 m³
